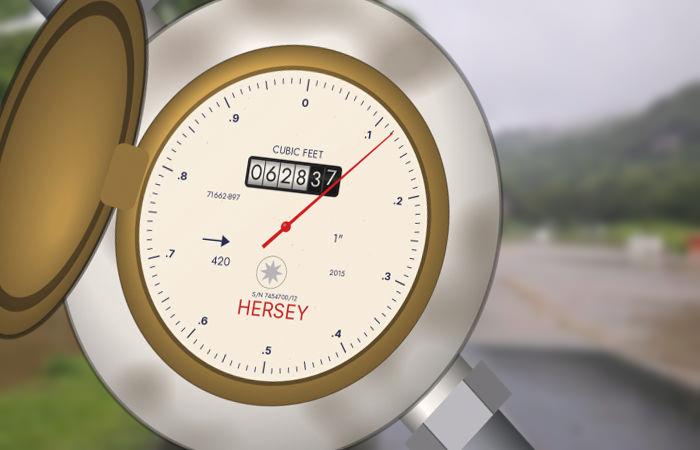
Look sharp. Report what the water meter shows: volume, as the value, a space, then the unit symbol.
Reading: 62837.12 ft³
